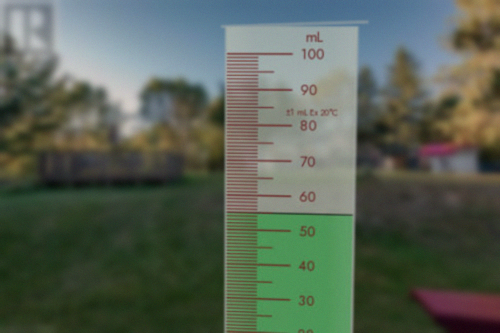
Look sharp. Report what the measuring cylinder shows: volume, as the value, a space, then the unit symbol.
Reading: 55 mL
